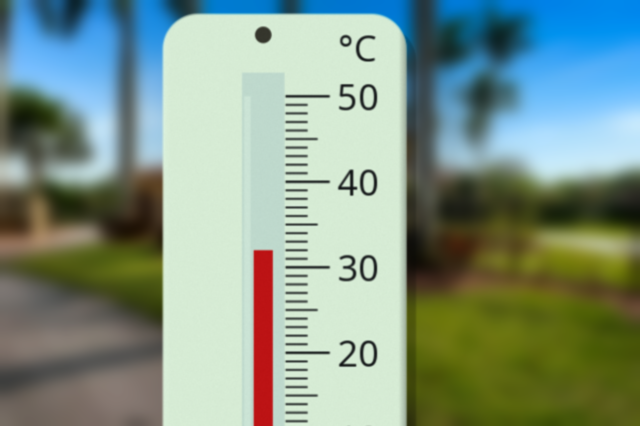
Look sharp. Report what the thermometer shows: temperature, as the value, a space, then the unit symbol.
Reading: 32 °C
